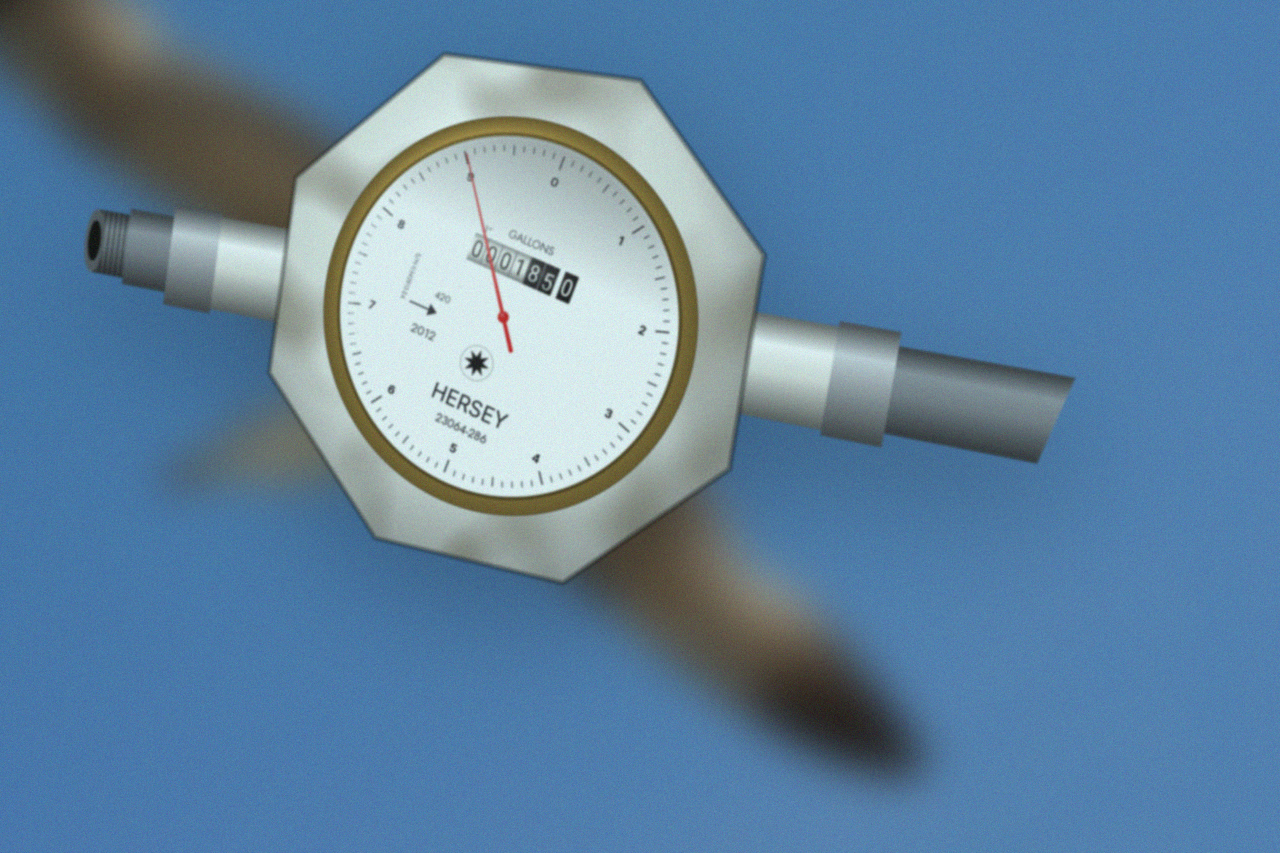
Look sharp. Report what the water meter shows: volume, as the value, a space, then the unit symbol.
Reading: 1849.0 gal
